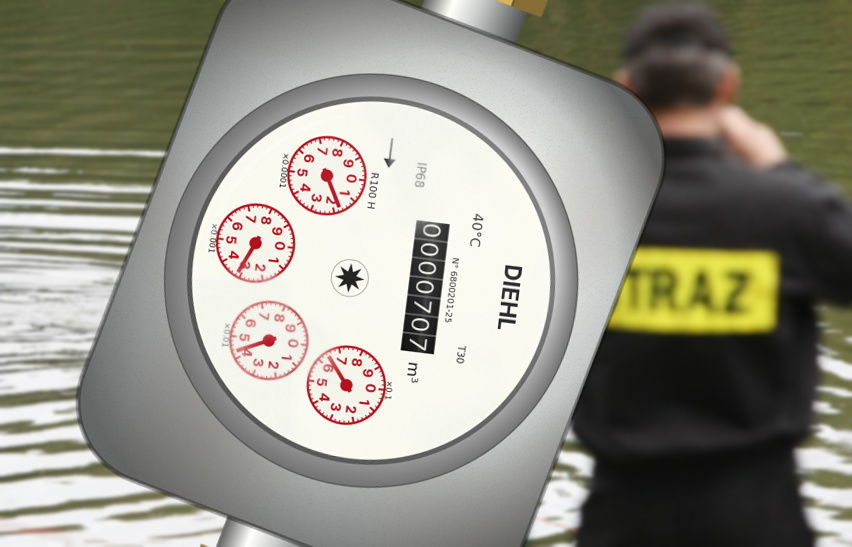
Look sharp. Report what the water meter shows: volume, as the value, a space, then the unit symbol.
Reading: 707.6431 m³
